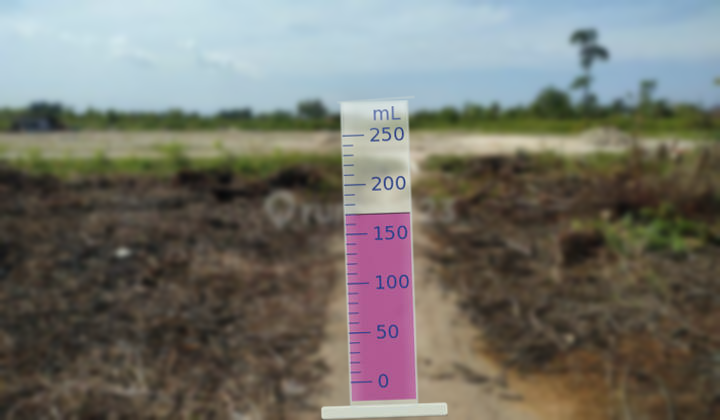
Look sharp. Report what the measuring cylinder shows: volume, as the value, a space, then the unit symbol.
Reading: 170 mL
